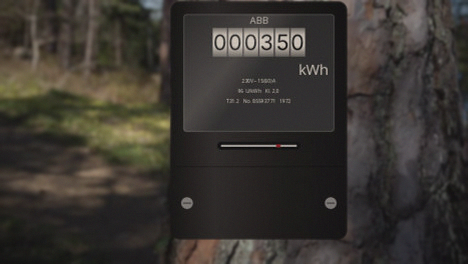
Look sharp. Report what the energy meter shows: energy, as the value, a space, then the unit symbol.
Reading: 350 kWh
